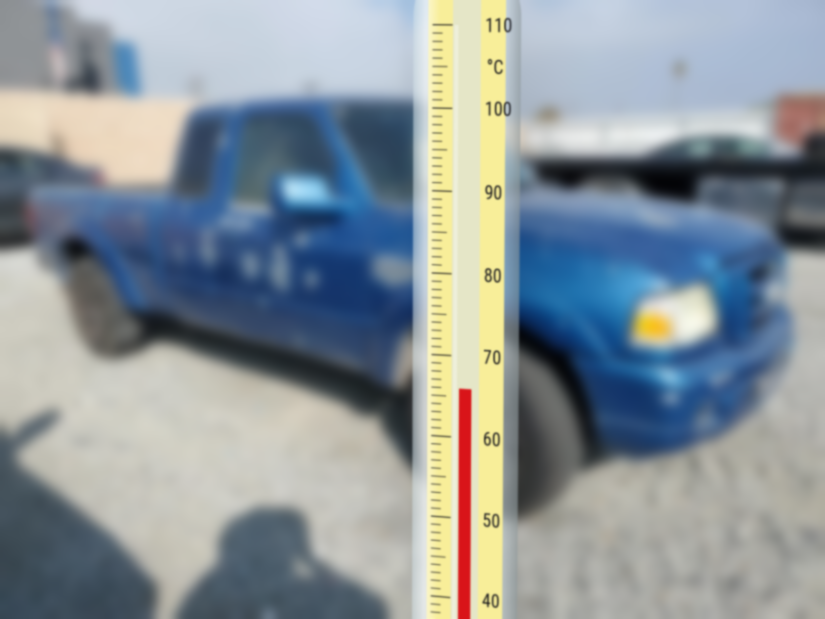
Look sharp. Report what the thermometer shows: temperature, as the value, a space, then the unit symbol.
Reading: 66 °C
